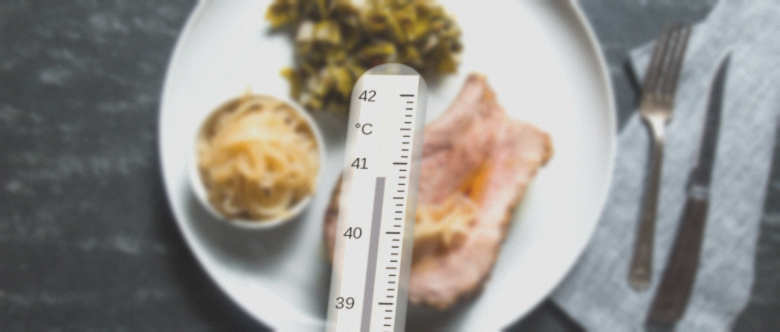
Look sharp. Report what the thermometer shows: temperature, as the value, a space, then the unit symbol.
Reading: 40.8 °C
